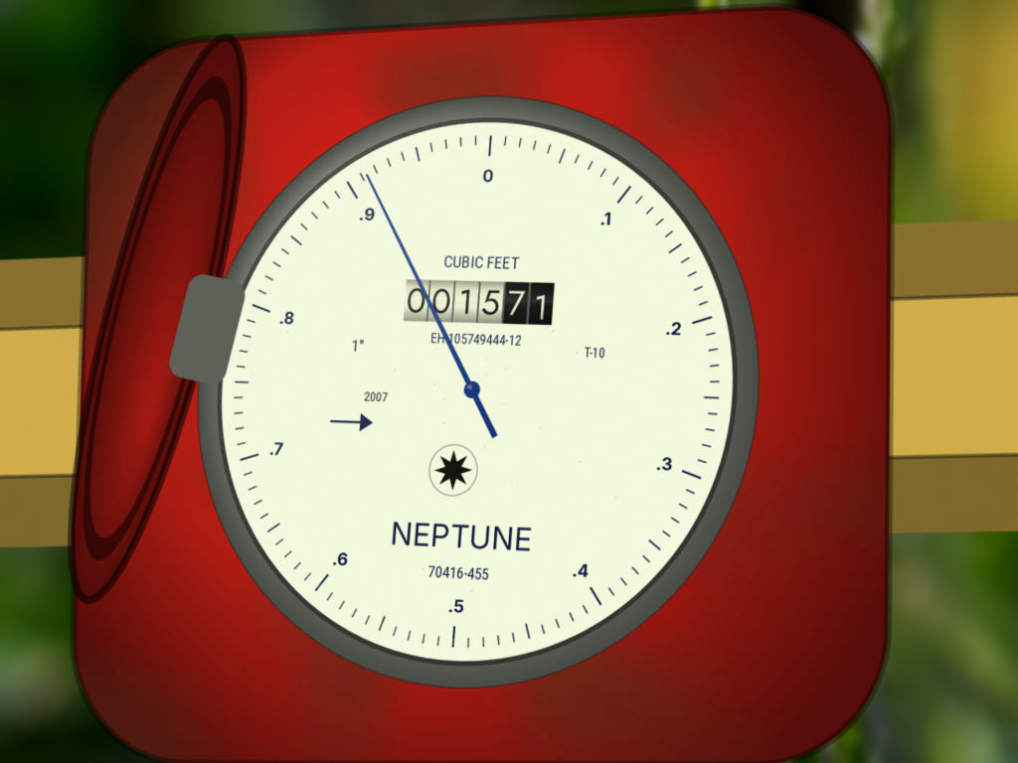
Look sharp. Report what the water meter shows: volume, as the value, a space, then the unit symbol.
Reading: 1570.91 ft³
